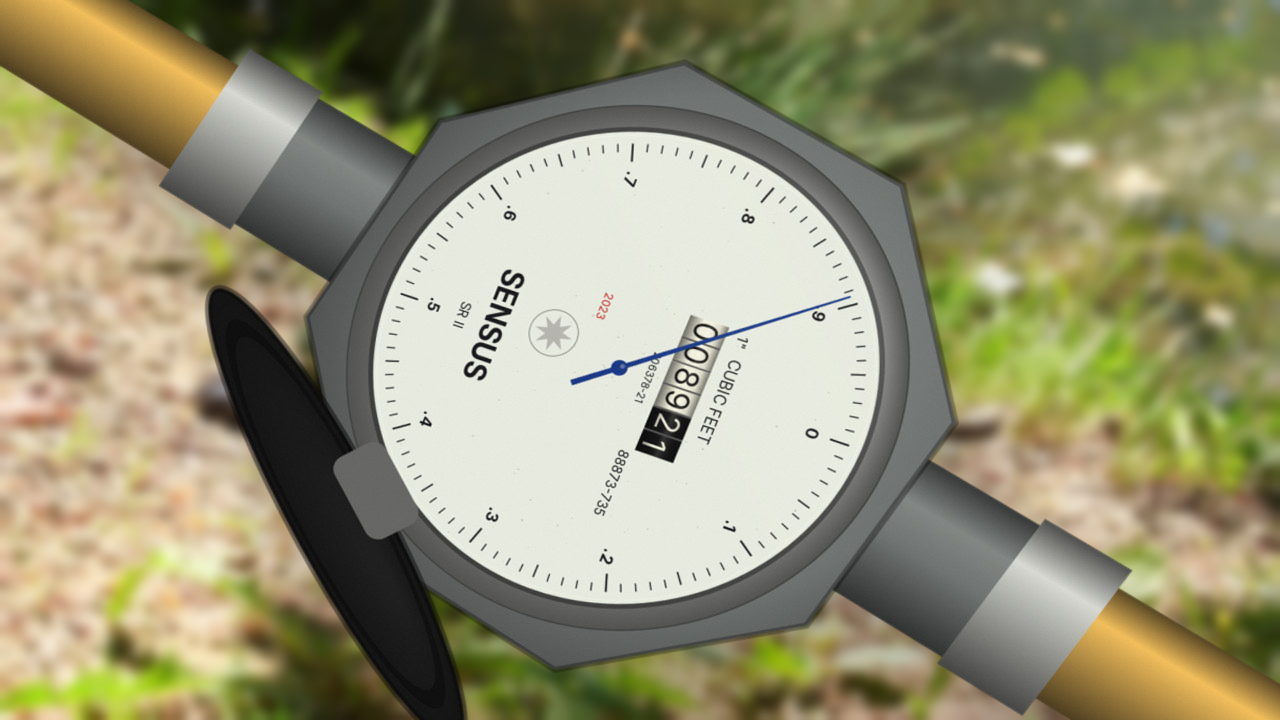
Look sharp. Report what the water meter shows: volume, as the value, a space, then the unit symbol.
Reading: 8920.89 ft³
